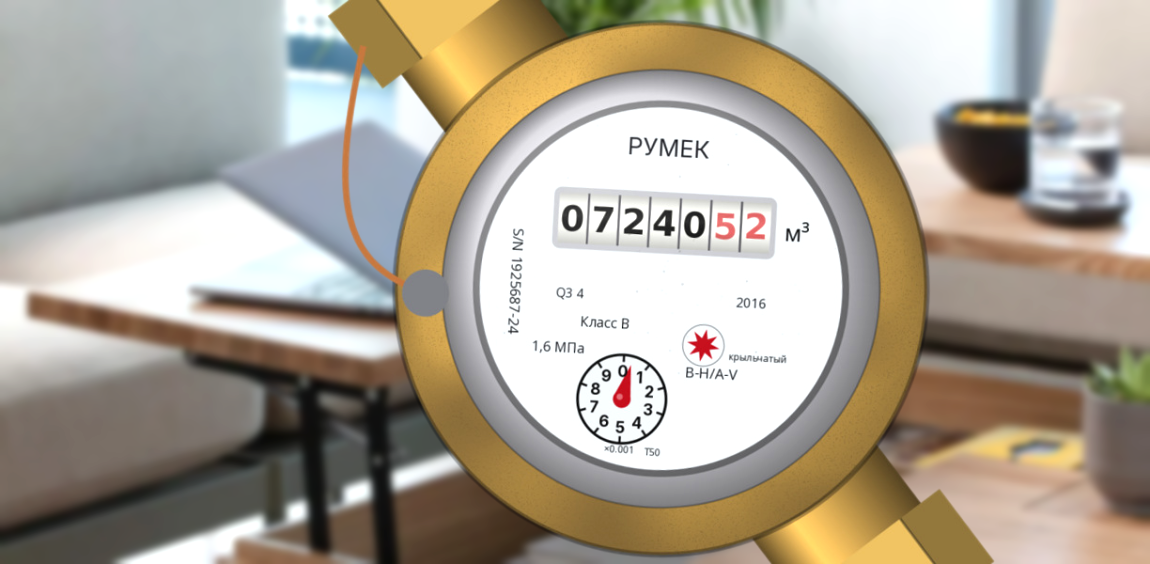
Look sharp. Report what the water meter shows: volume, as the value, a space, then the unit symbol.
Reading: 7240.520 m³
